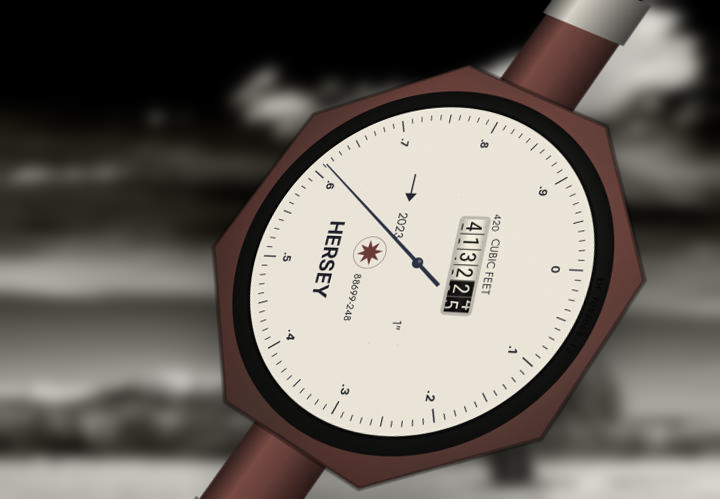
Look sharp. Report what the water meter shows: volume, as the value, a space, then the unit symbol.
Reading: 413224.61 ft³
